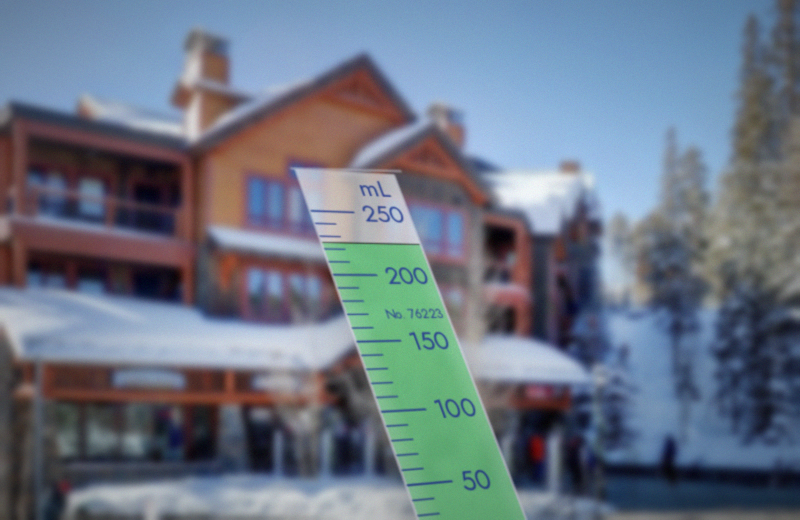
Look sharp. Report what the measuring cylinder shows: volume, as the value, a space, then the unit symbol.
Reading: 225 mL
